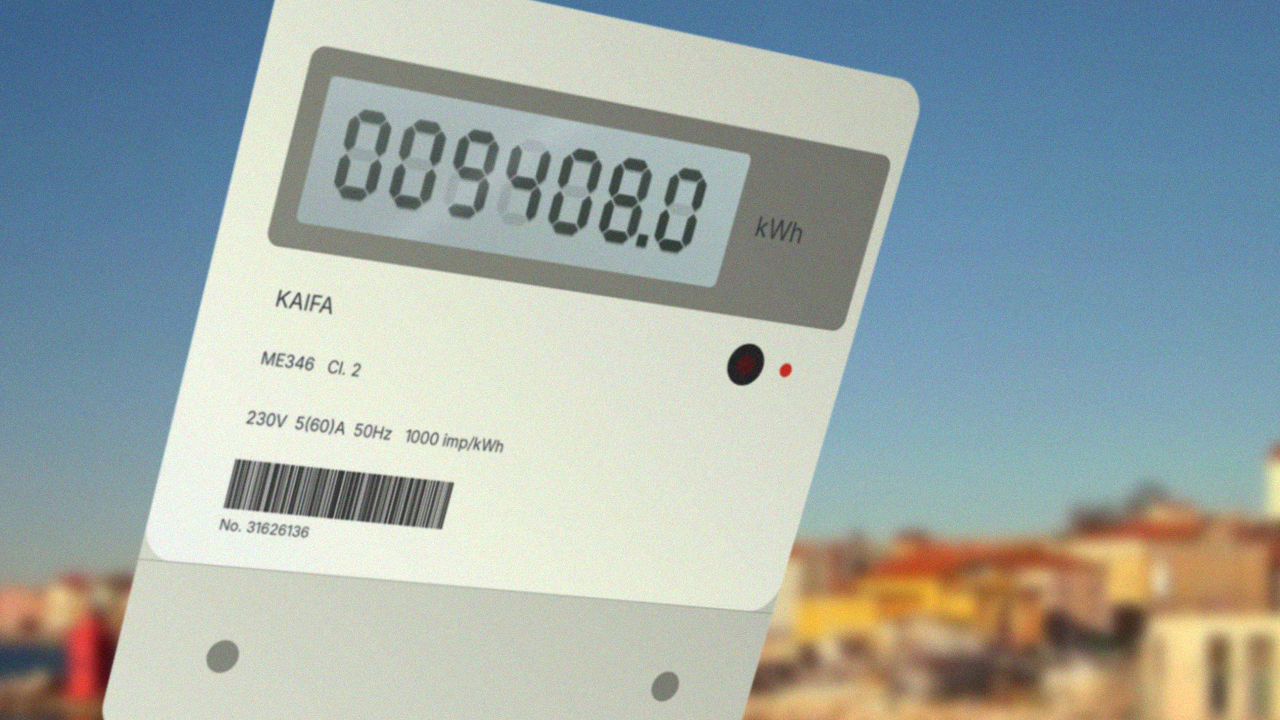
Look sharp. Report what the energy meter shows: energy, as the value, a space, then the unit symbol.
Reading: 9408.0 kWh
